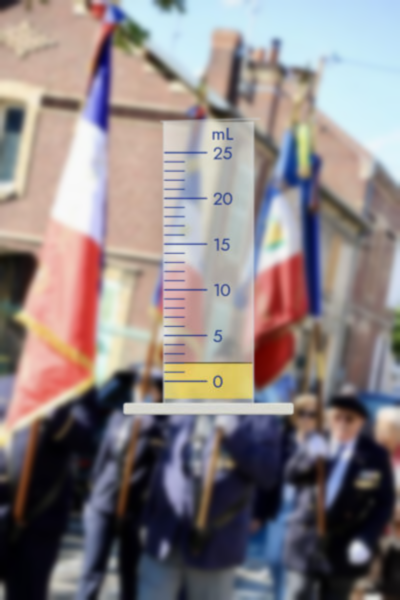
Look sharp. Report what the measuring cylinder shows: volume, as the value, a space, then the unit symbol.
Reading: 2 mL
